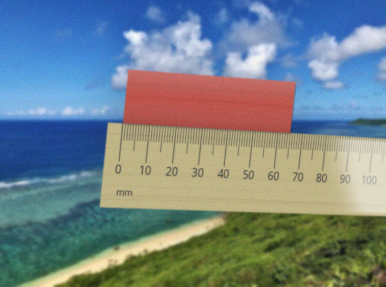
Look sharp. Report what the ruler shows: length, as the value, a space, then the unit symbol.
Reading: 65 mm
